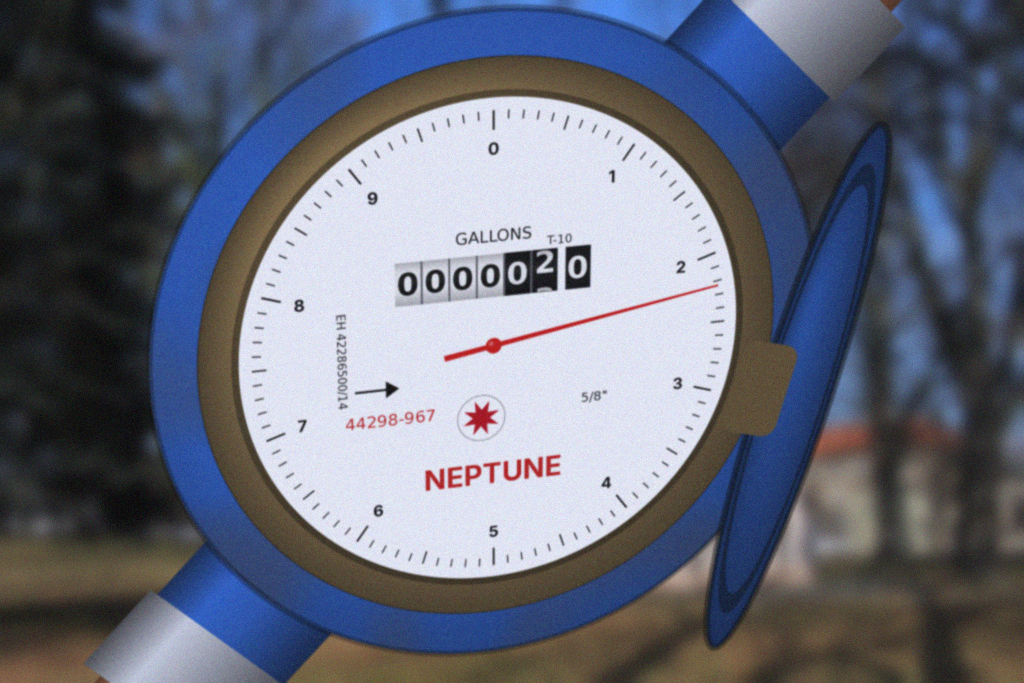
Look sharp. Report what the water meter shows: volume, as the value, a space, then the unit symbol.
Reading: 22.2 gal
